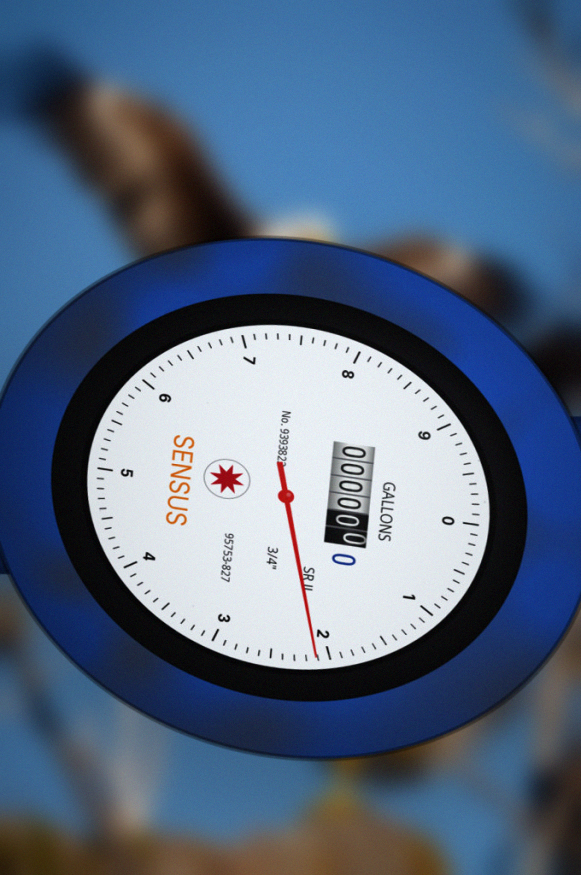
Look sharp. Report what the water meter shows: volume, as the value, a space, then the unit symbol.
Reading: 2.1 gal
